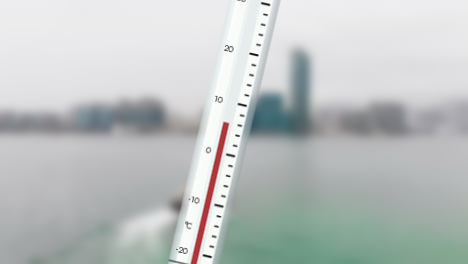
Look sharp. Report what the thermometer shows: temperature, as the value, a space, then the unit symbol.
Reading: 6 °C
